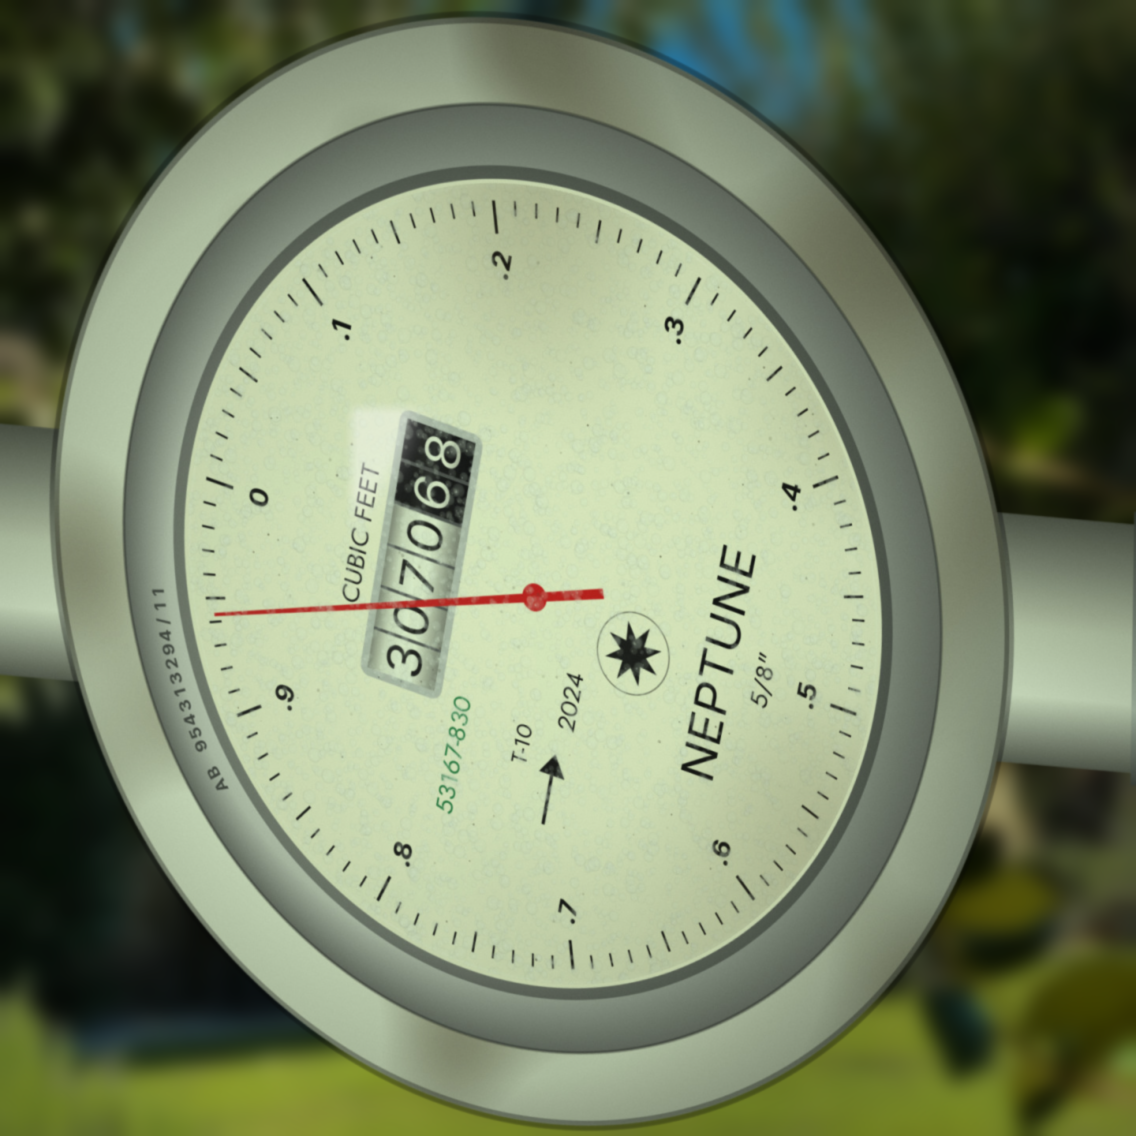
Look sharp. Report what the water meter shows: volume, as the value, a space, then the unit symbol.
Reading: 307067.94 ft³
